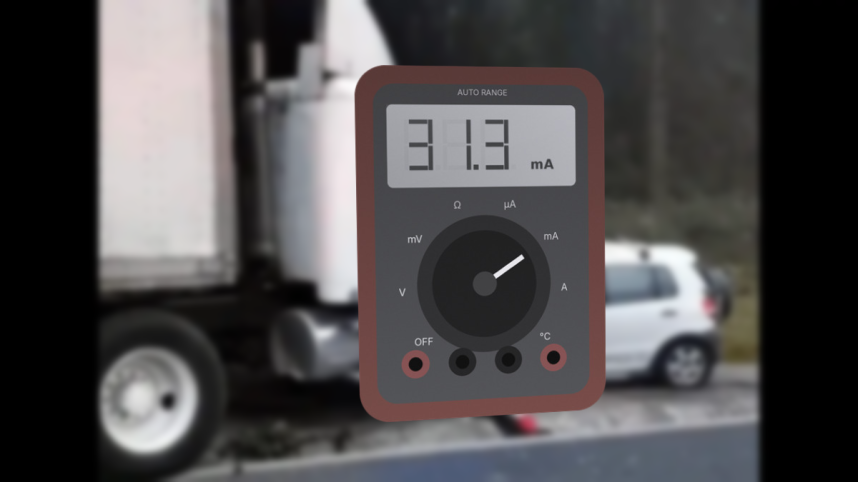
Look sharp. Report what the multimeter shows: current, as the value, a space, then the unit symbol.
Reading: 31.3 mA
